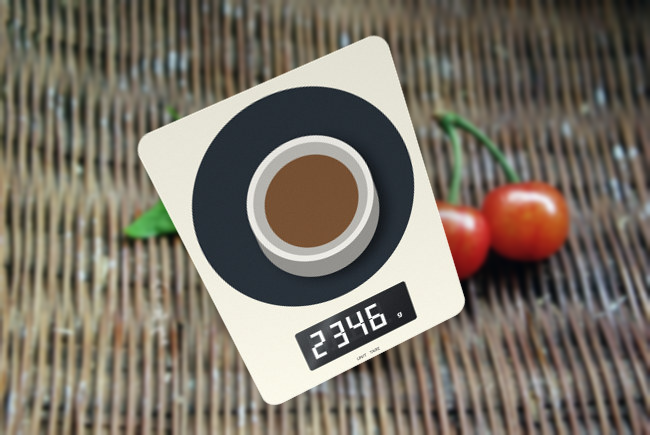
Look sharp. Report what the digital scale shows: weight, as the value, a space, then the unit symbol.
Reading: 2346 g
